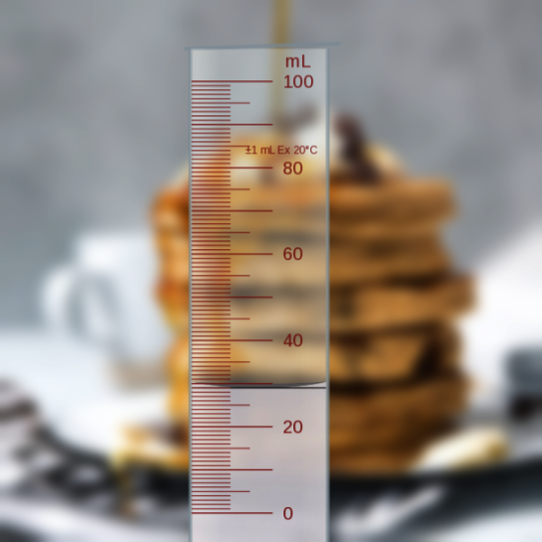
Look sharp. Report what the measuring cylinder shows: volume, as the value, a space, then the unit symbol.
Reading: 29 mL
